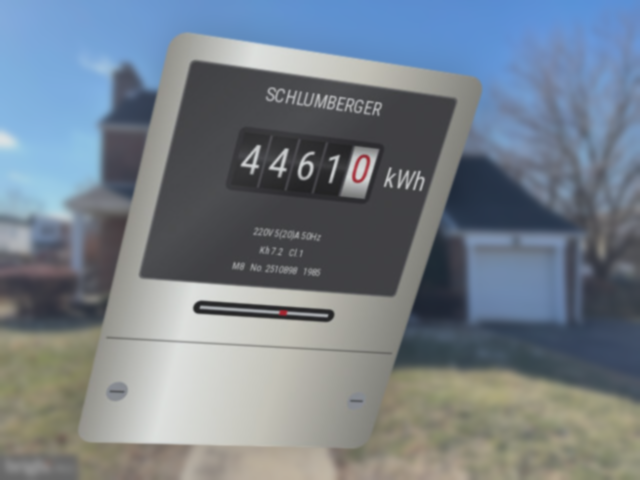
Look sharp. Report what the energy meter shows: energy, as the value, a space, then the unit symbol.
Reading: 4461.0 kWh
